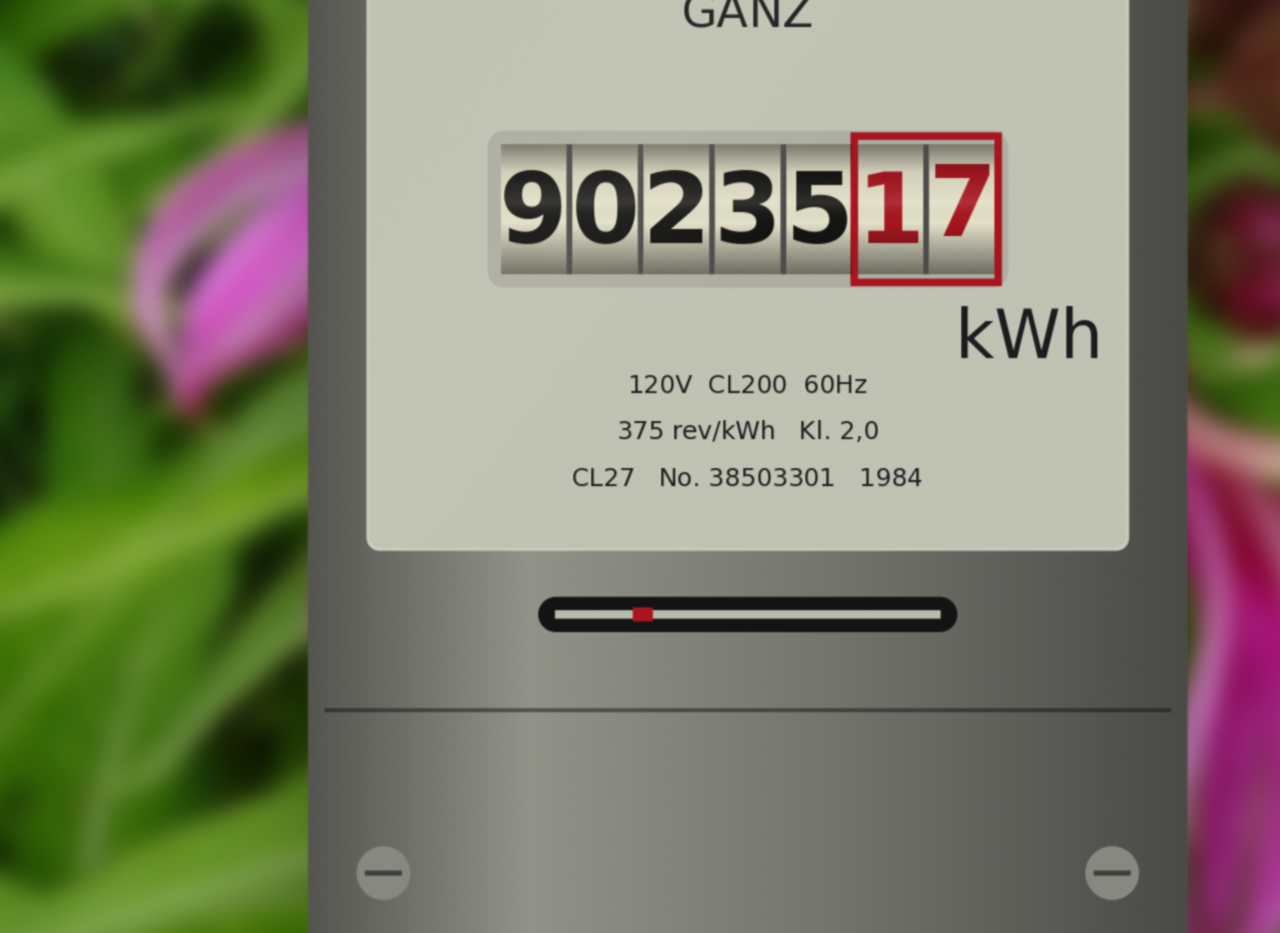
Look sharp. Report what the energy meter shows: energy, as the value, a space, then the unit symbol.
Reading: 90235.17 kWh
